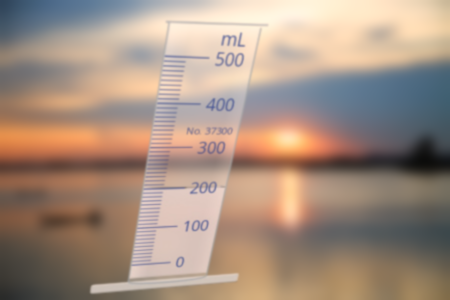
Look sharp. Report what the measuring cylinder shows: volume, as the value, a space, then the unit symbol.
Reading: 200 mL
